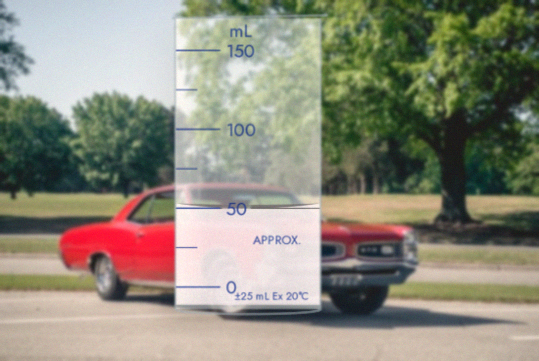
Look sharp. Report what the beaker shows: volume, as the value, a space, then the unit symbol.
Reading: 50 mL
